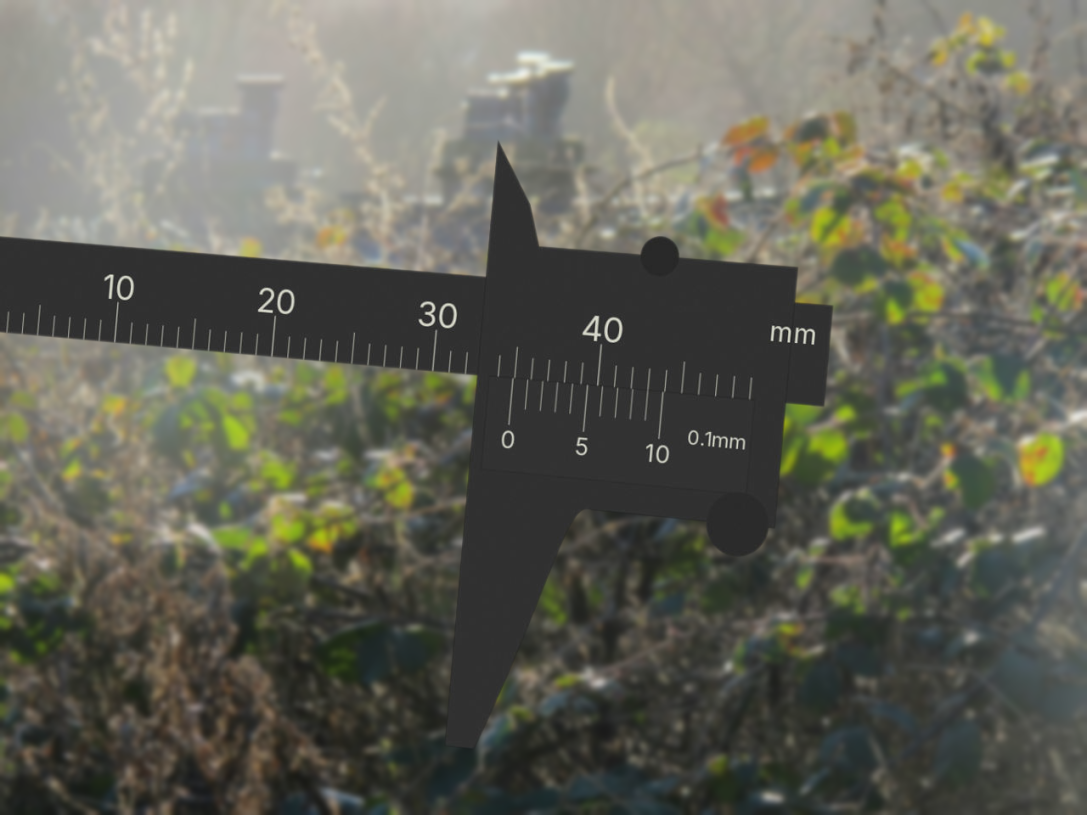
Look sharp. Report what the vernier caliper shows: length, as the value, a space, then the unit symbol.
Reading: 34.9 mm
